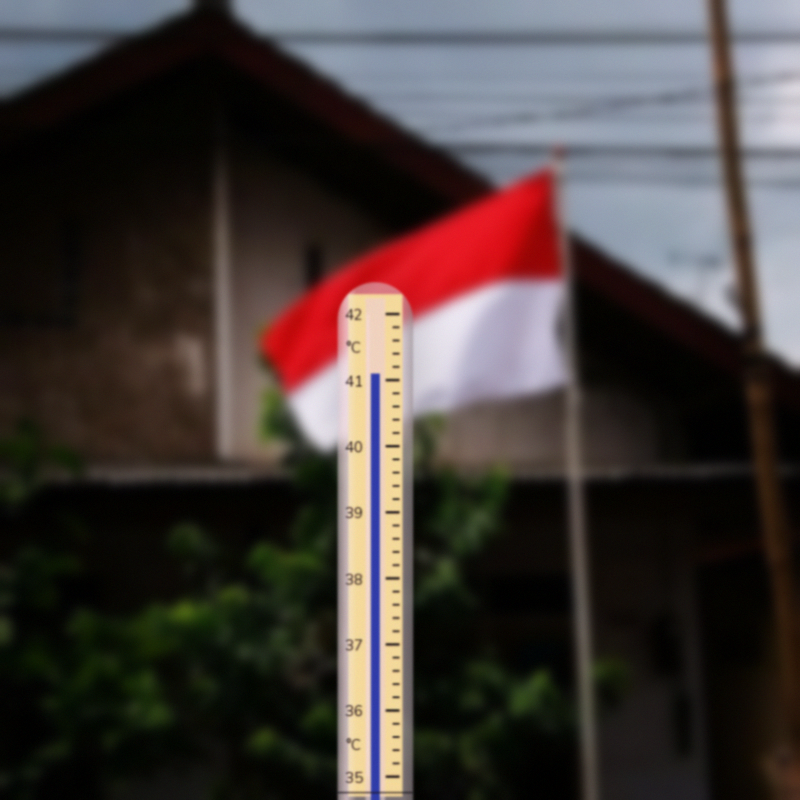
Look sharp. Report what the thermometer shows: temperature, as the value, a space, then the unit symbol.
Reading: 41.1 °C
